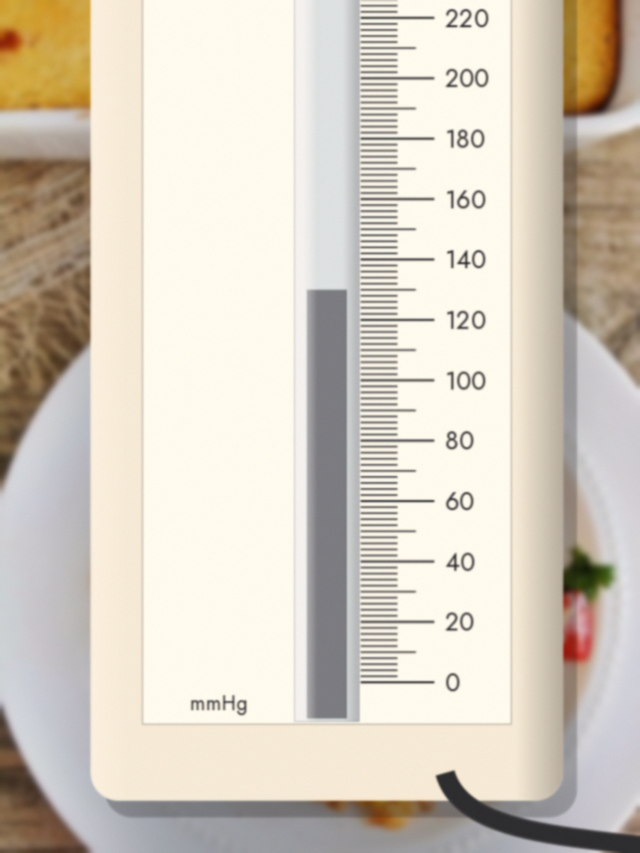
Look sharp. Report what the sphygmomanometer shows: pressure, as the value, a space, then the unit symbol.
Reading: 130 mmHg
